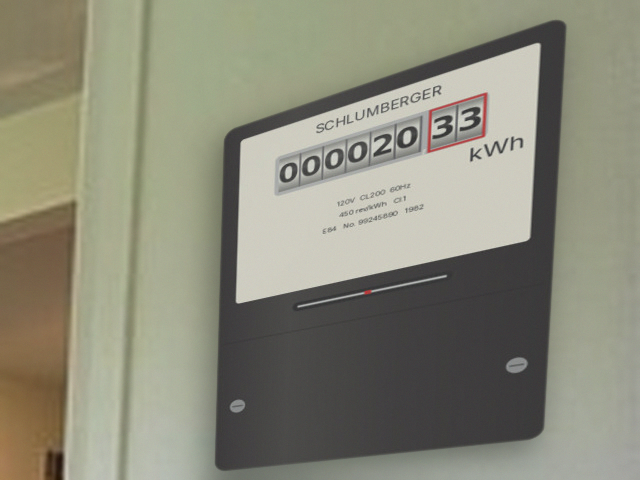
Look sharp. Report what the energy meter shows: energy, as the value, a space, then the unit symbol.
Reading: 20.33 kWh
